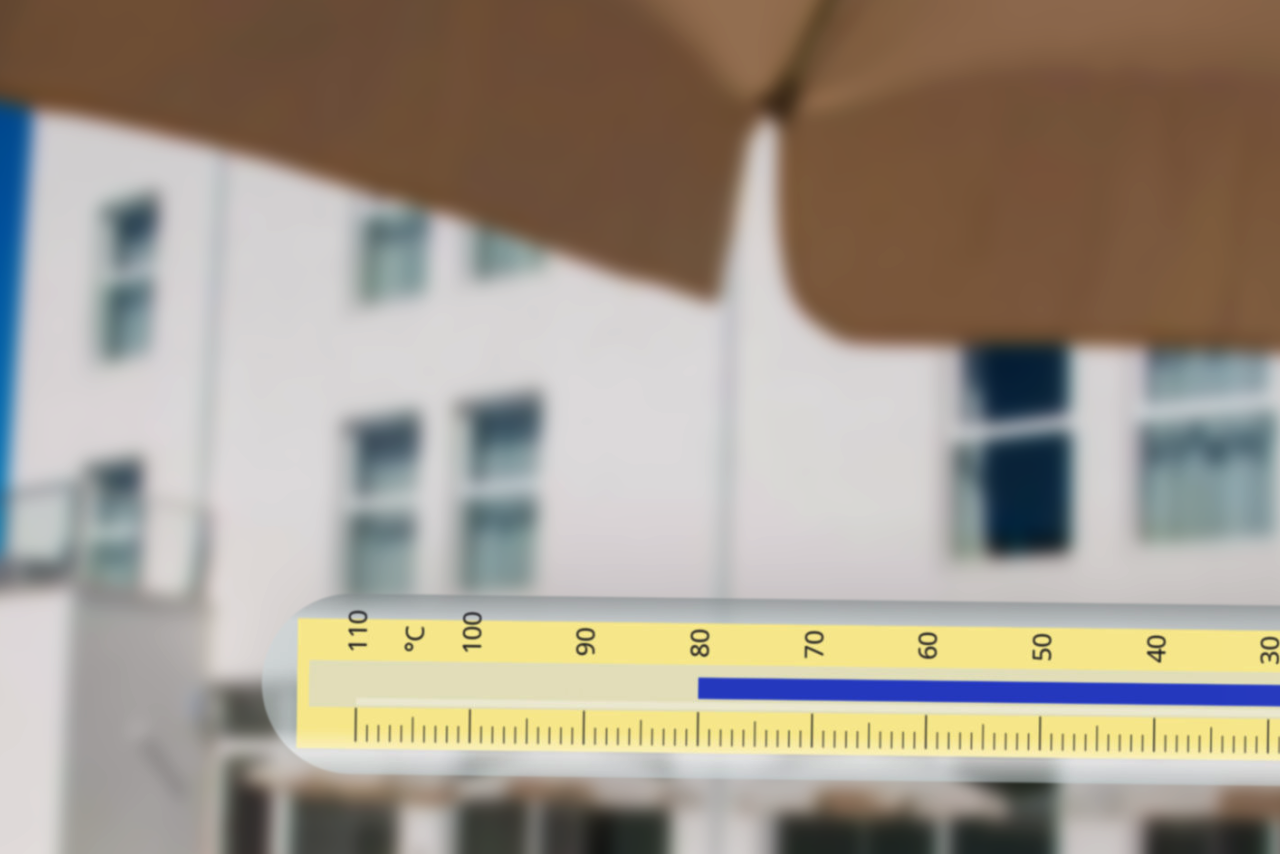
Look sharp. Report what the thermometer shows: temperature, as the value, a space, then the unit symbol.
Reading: 80 °C
